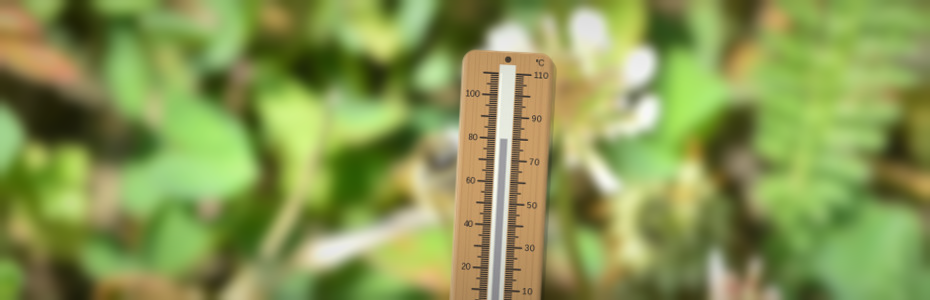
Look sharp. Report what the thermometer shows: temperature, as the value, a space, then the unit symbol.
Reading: 80 °C
